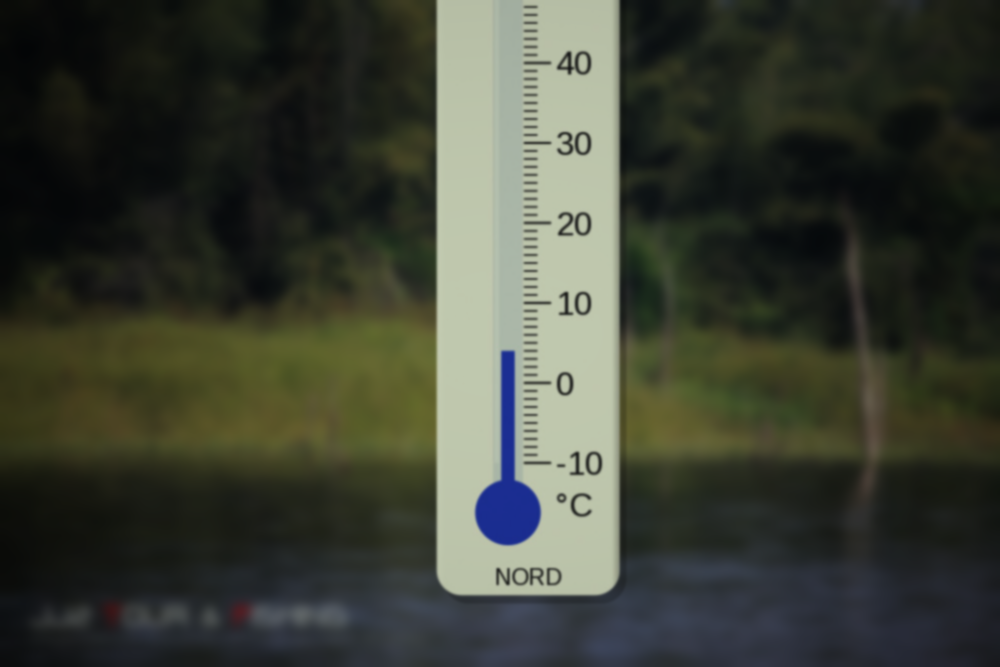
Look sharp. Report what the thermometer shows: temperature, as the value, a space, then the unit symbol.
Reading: 4 °C
